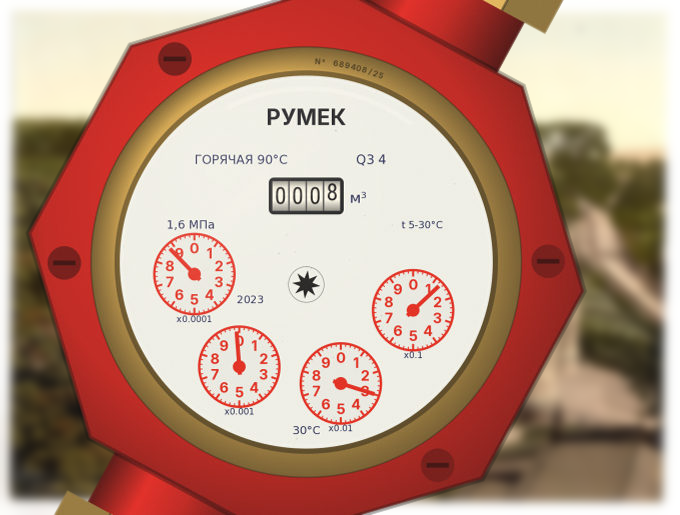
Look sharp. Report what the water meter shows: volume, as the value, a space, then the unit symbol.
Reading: 8.1298 m³
